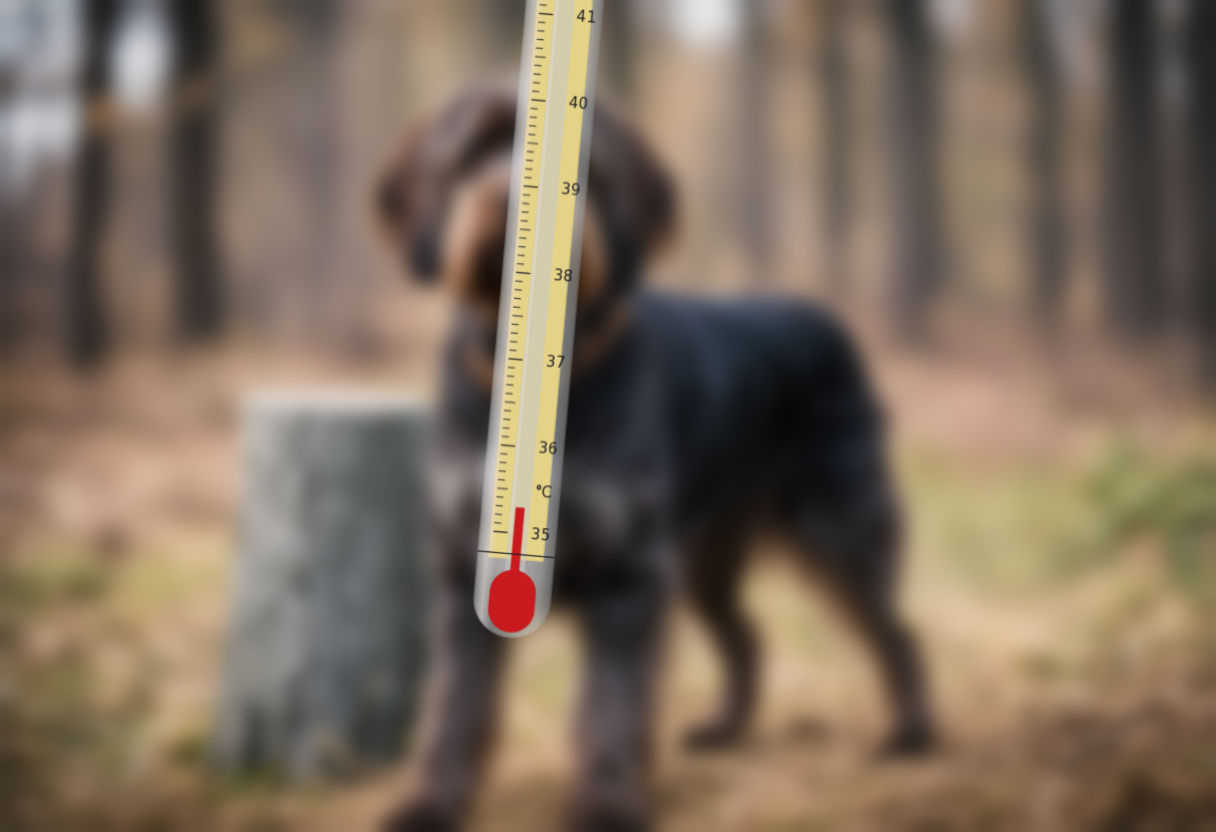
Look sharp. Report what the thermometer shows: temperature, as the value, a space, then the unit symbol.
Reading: 35.3 °C
